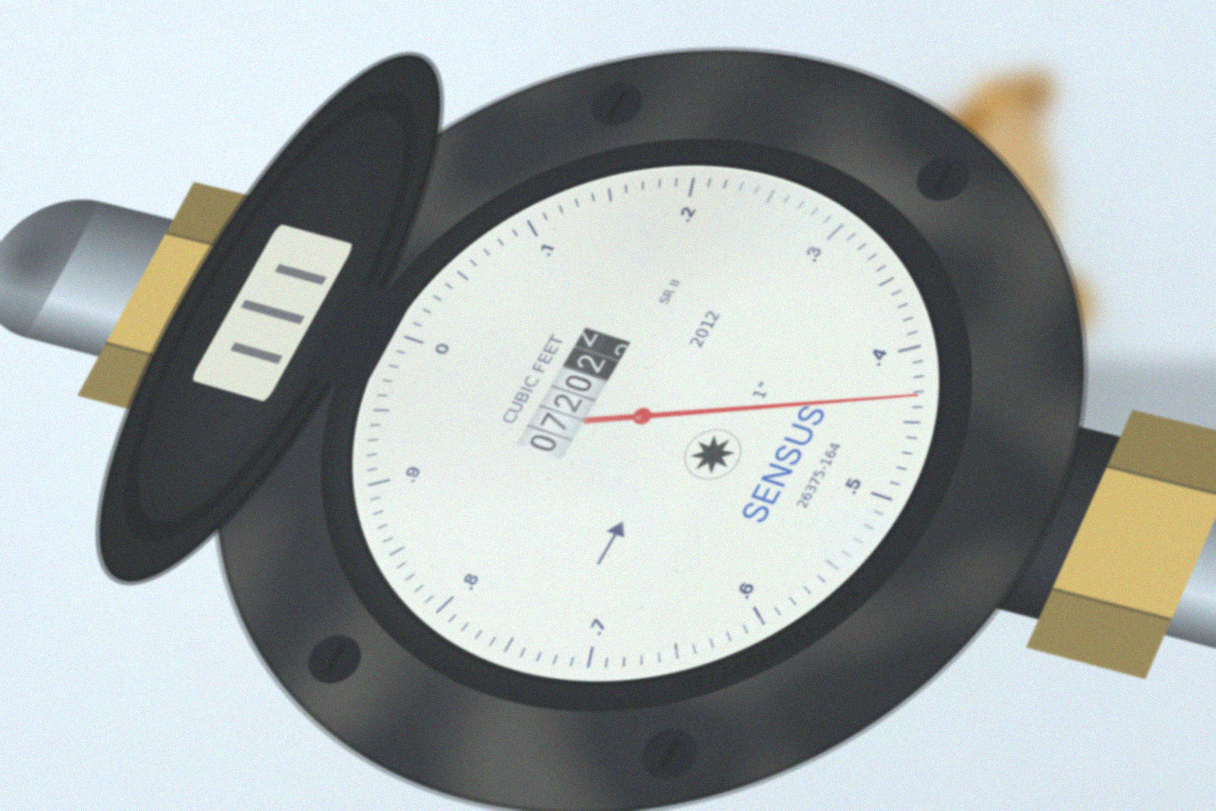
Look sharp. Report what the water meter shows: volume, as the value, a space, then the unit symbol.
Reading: 72022.43 ft³
